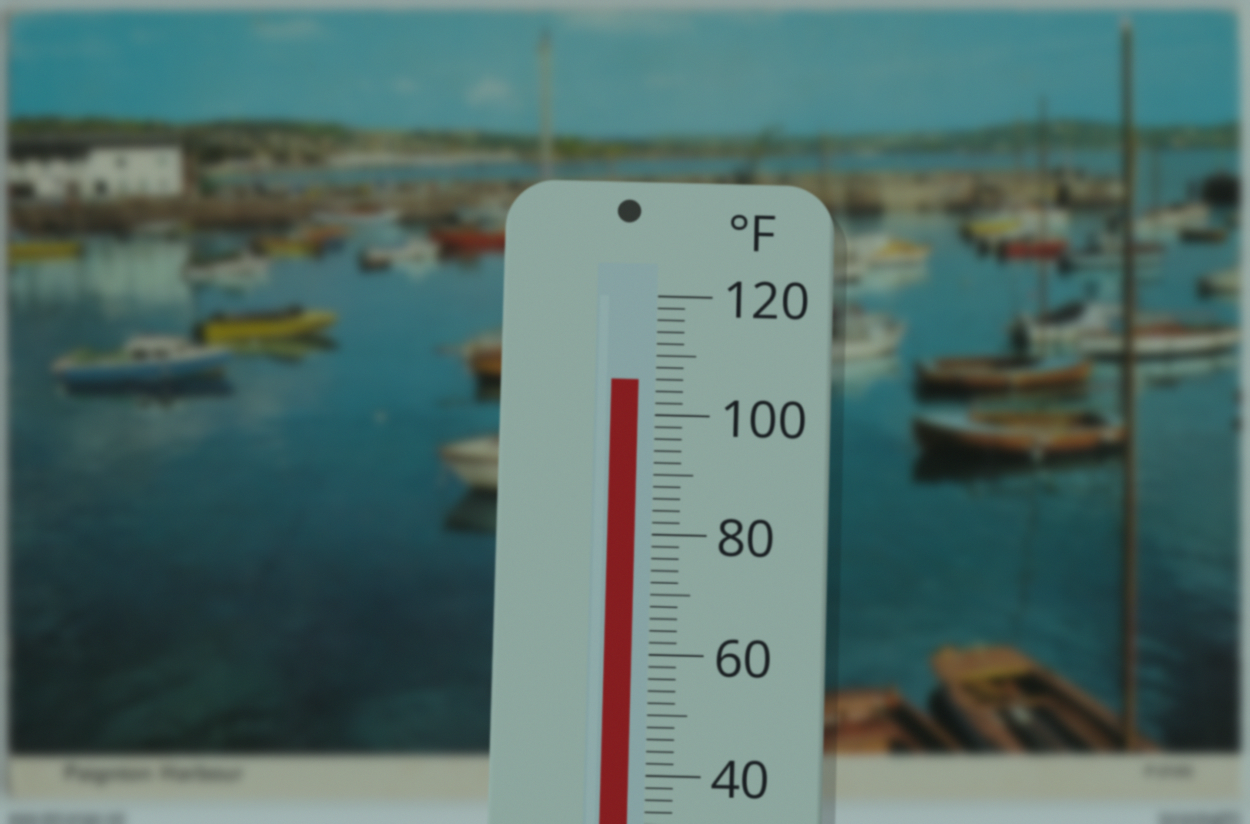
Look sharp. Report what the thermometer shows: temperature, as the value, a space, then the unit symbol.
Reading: 106 °F
